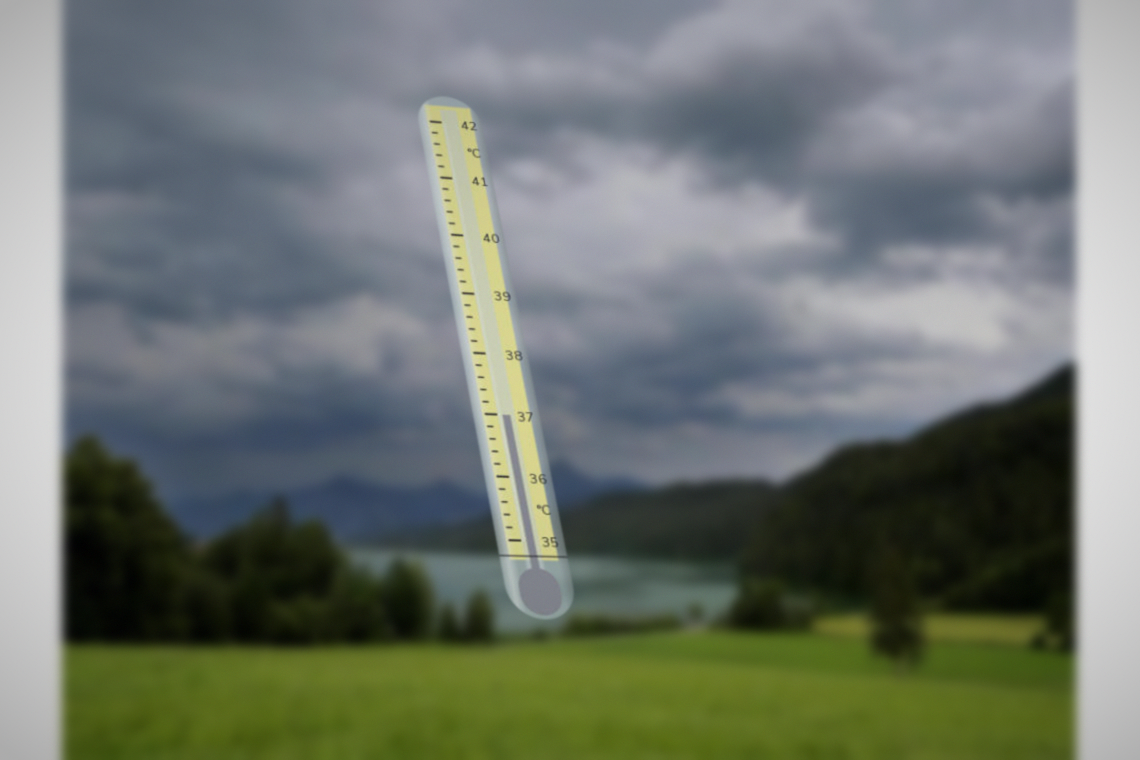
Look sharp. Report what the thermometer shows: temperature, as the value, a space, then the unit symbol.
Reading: 37 °C
